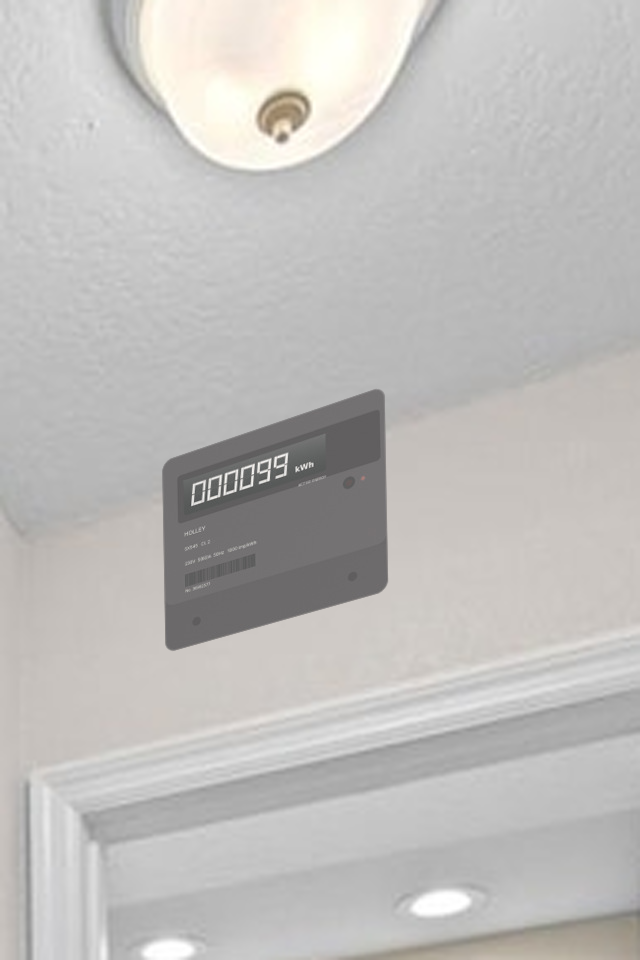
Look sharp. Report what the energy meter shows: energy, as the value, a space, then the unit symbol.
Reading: 99 kWh
